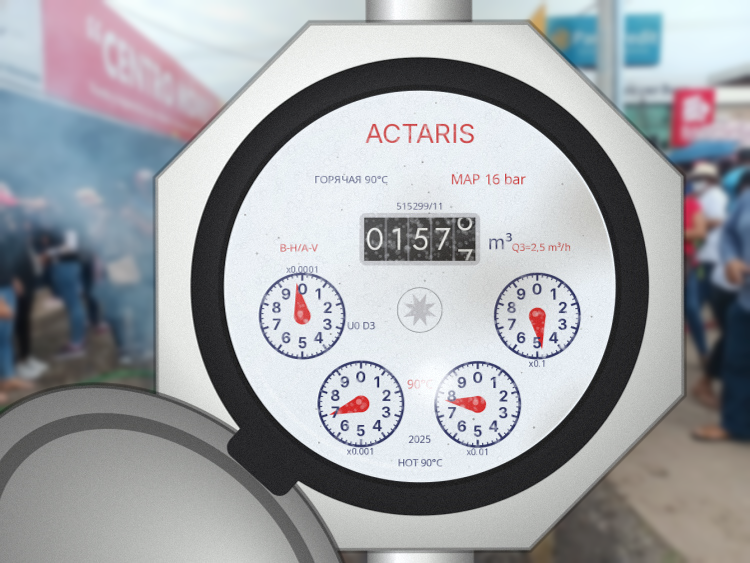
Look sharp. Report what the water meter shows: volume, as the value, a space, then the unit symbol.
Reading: 1576.4769 m³
